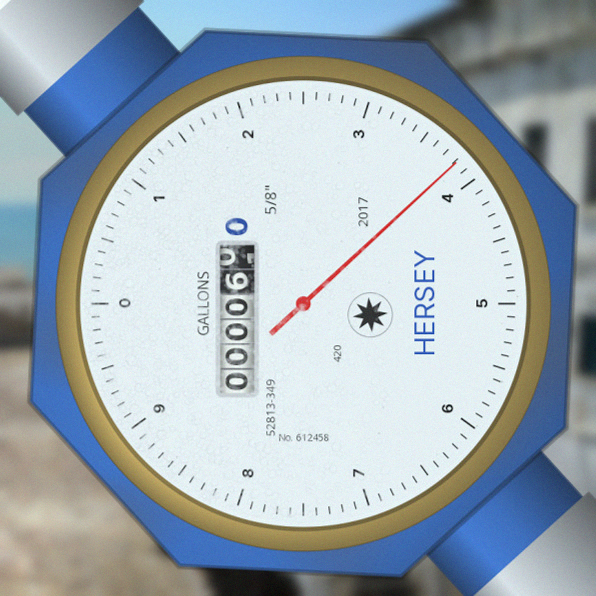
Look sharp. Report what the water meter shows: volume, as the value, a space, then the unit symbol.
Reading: 603.8 gal
